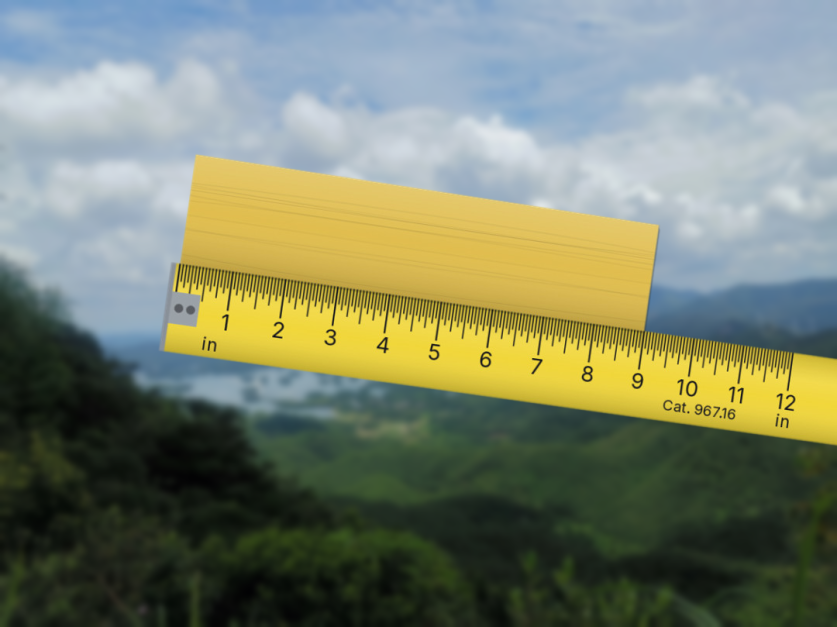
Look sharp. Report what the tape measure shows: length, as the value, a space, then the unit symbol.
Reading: 9 in
